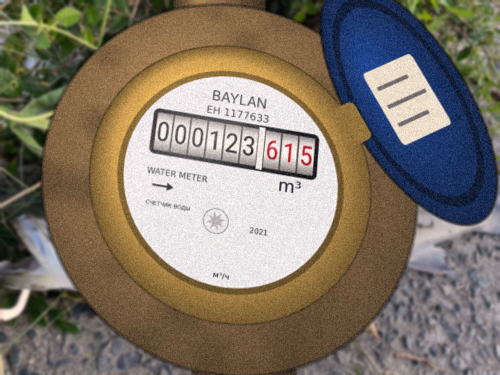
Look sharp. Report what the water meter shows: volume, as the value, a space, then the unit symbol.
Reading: 123.615 m³
